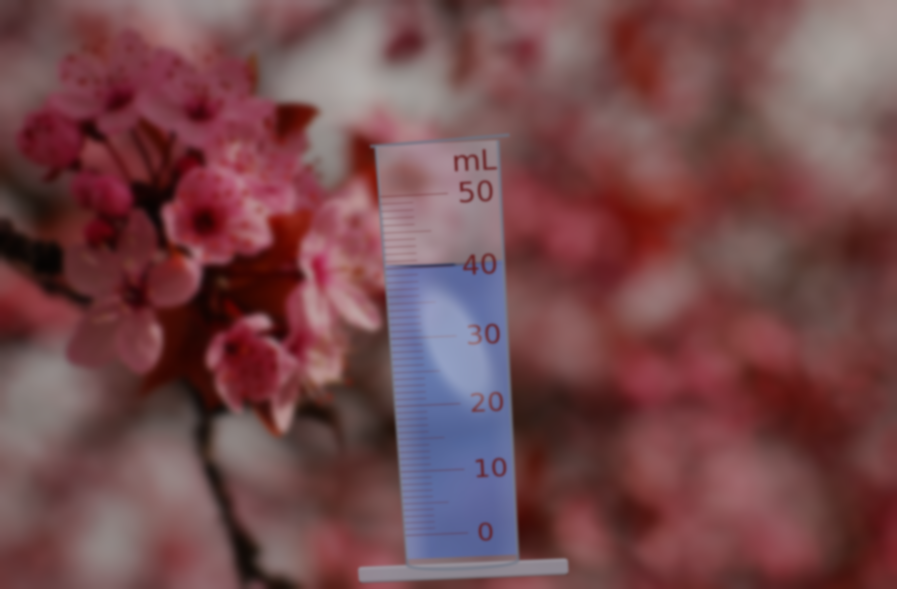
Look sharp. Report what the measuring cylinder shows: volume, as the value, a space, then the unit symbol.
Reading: 40 mL
